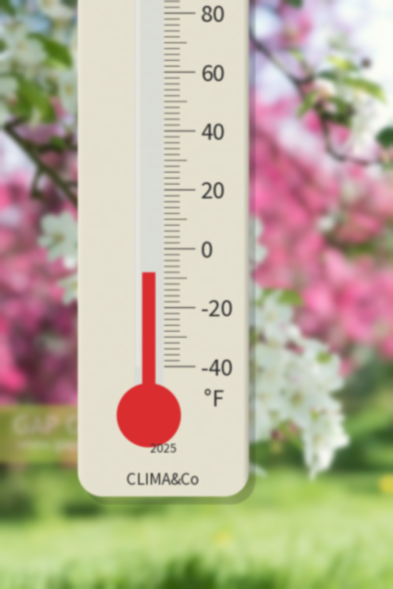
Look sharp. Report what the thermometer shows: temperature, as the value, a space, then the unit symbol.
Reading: -8 °F
